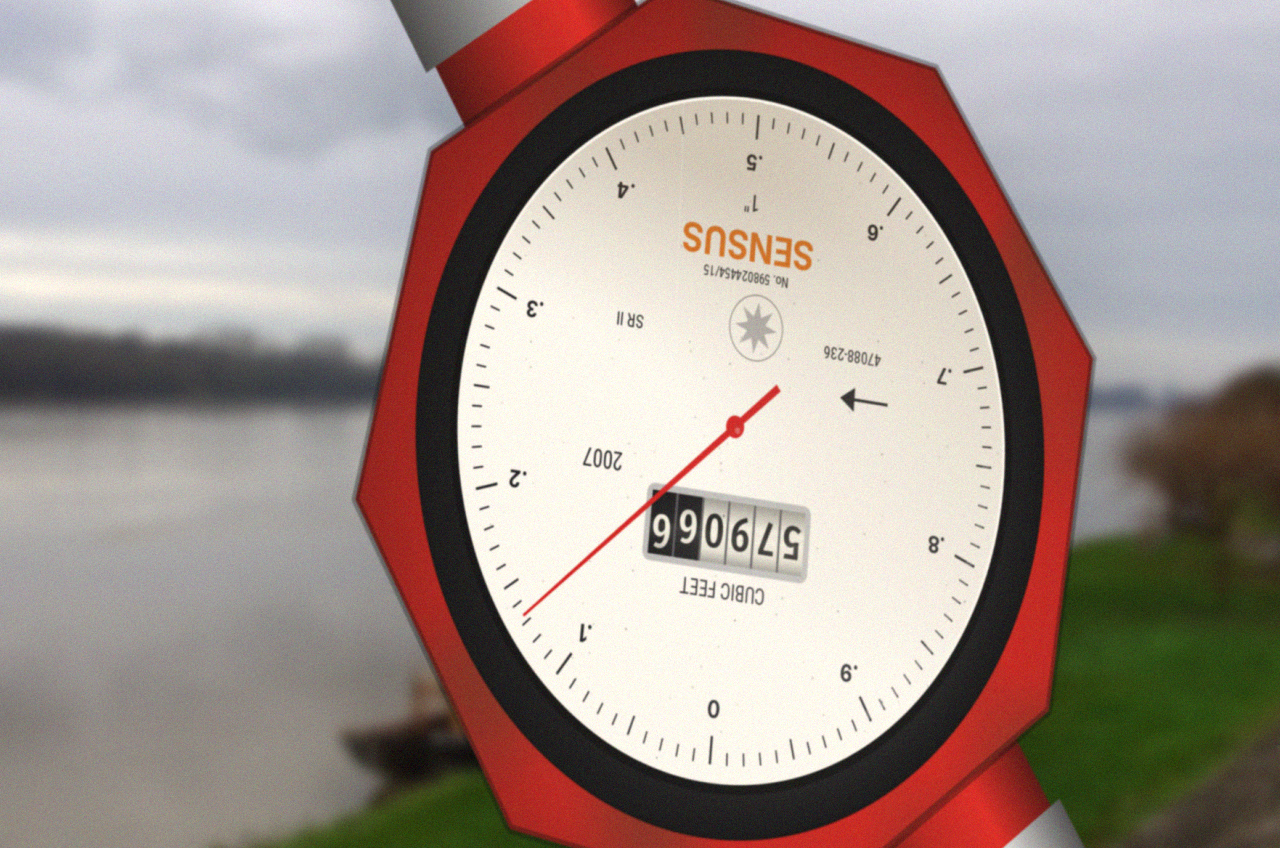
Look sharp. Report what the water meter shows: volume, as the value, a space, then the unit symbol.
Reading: 579066.13 ft³
